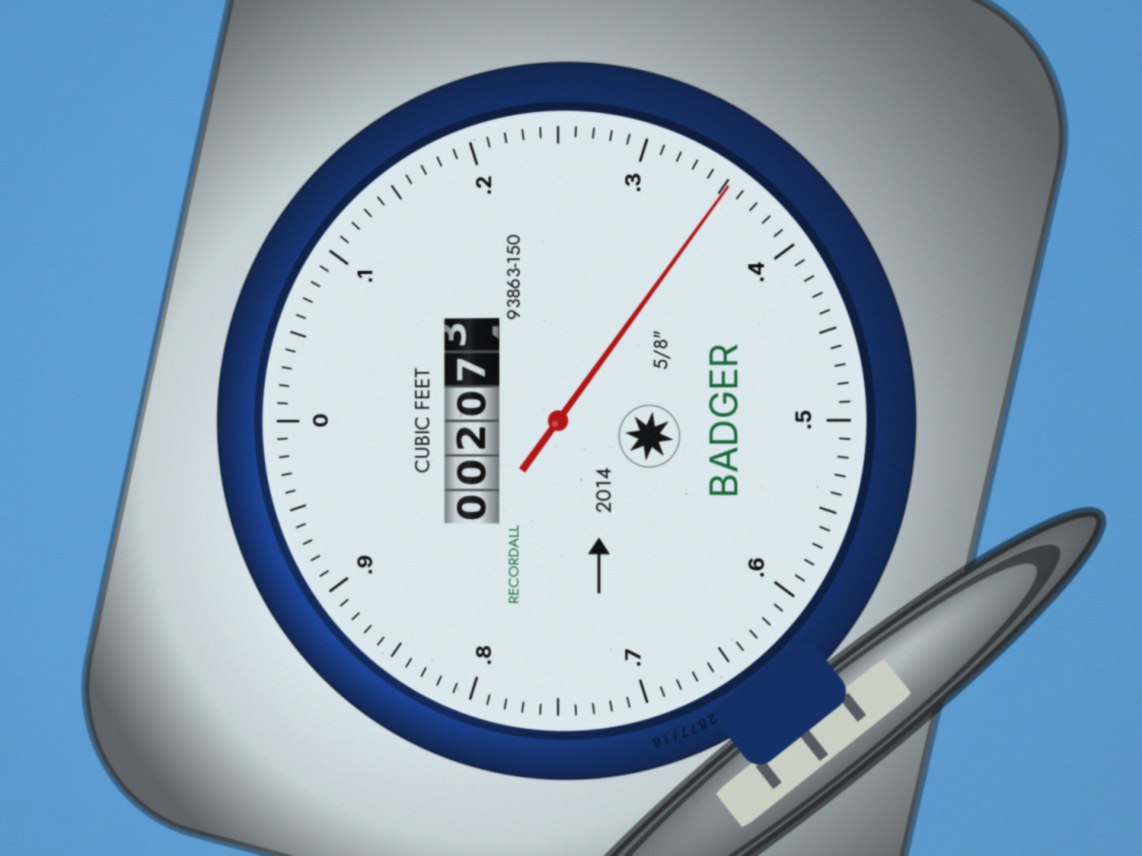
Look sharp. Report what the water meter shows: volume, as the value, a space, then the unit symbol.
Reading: 2073.35 ft³
